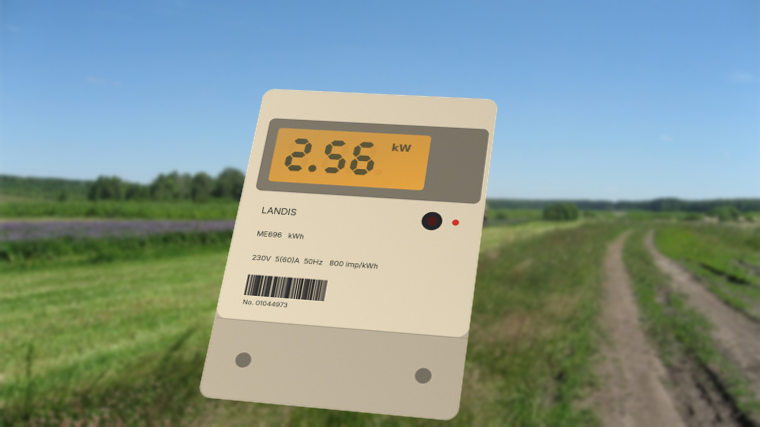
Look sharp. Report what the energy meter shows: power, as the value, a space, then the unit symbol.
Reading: 2.56 kW
